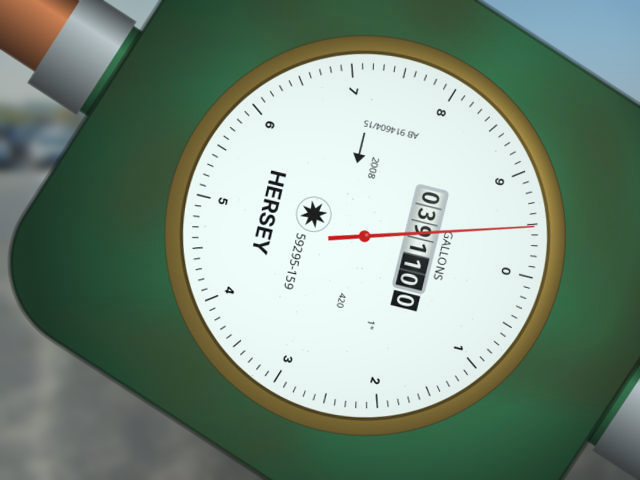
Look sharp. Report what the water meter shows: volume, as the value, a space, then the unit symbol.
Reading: 391099.5 gal
